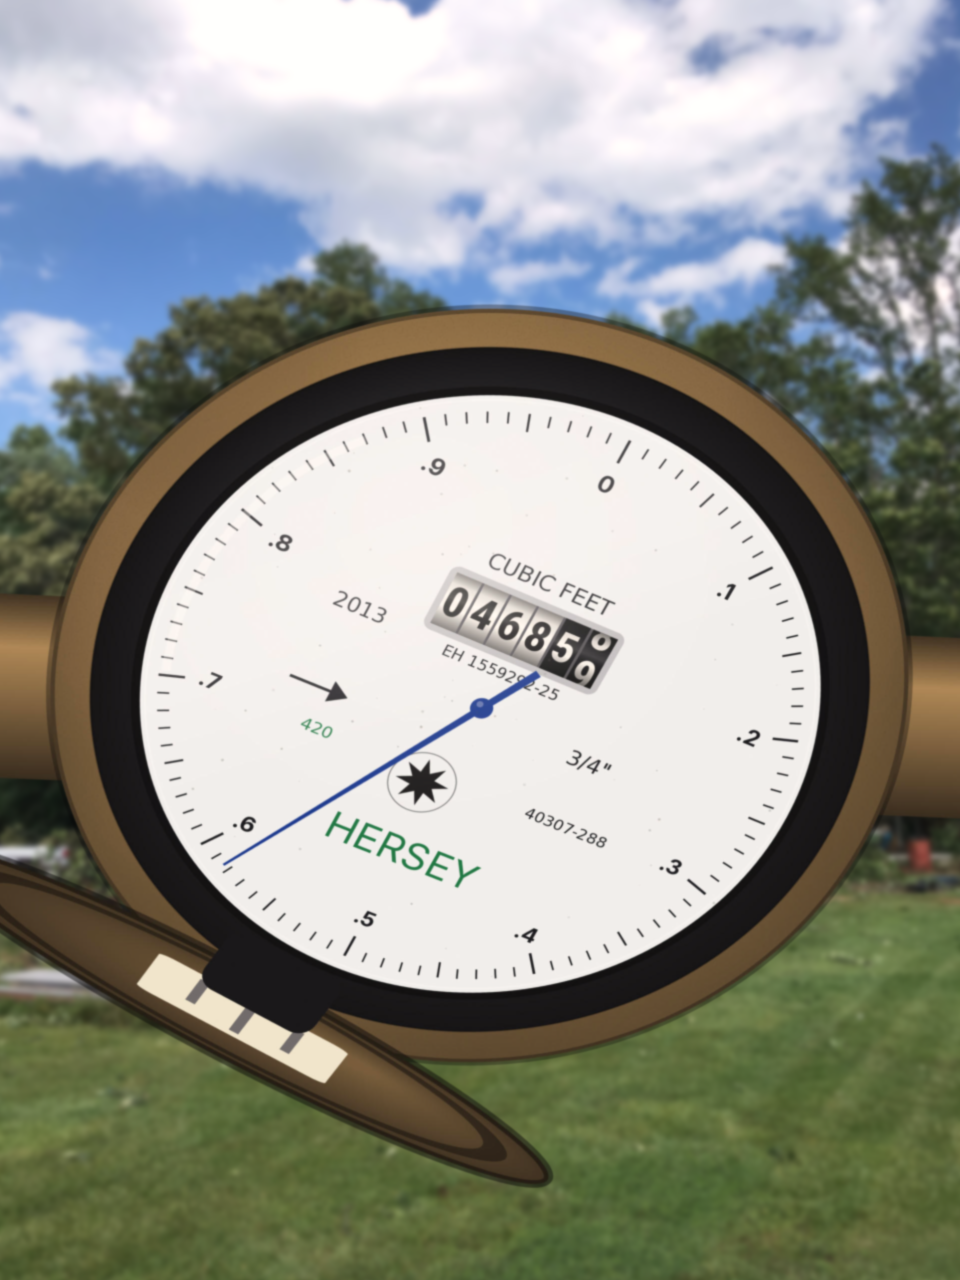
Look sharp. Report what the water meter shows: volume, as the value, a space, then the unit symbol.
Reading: 46858.58 ft³
